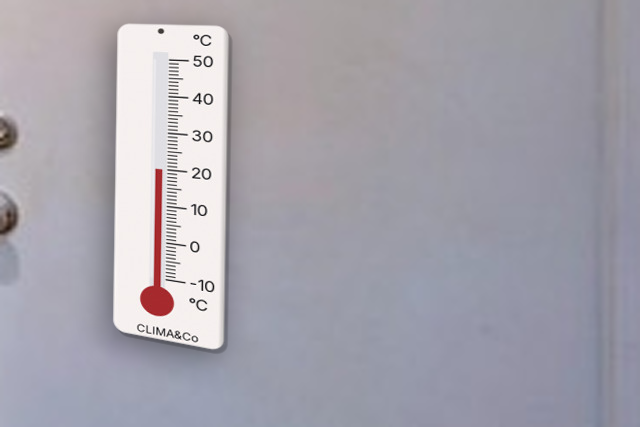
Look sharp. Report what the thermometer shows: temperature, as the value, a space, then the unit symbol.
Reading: 20 °C
